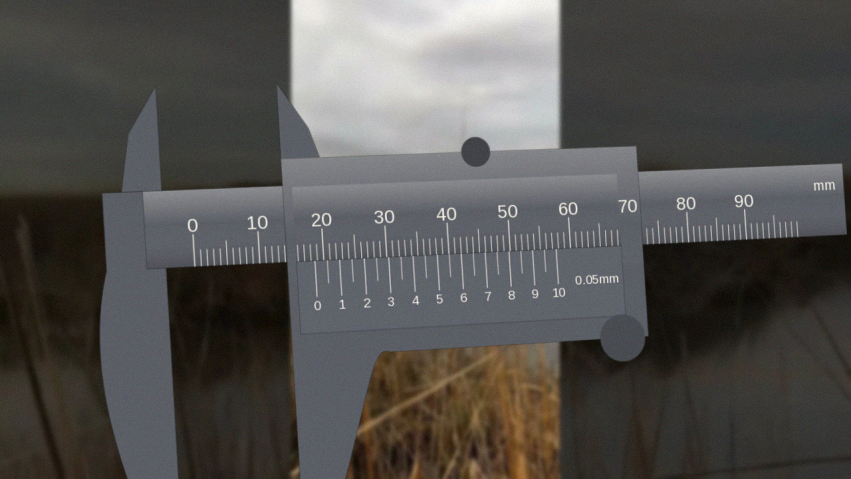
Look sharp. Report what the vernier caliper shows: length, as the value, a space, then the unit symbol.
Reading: 18.6 mm
